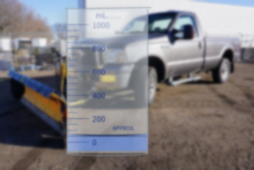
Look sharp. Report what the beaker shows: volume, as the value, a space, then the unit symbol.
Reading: 50 mL
